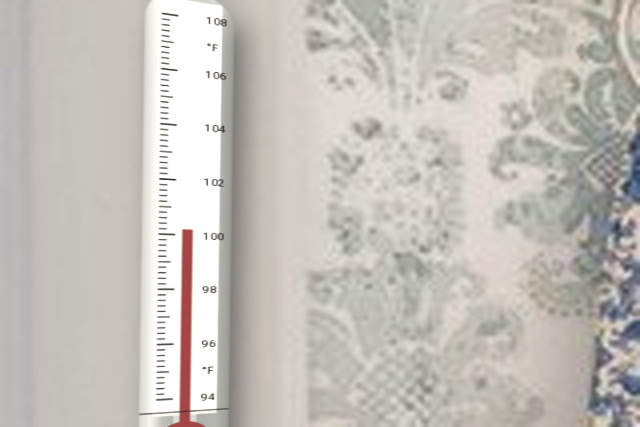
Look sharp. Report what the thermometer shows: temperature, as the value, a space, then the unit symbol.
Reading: 100.2 °F
